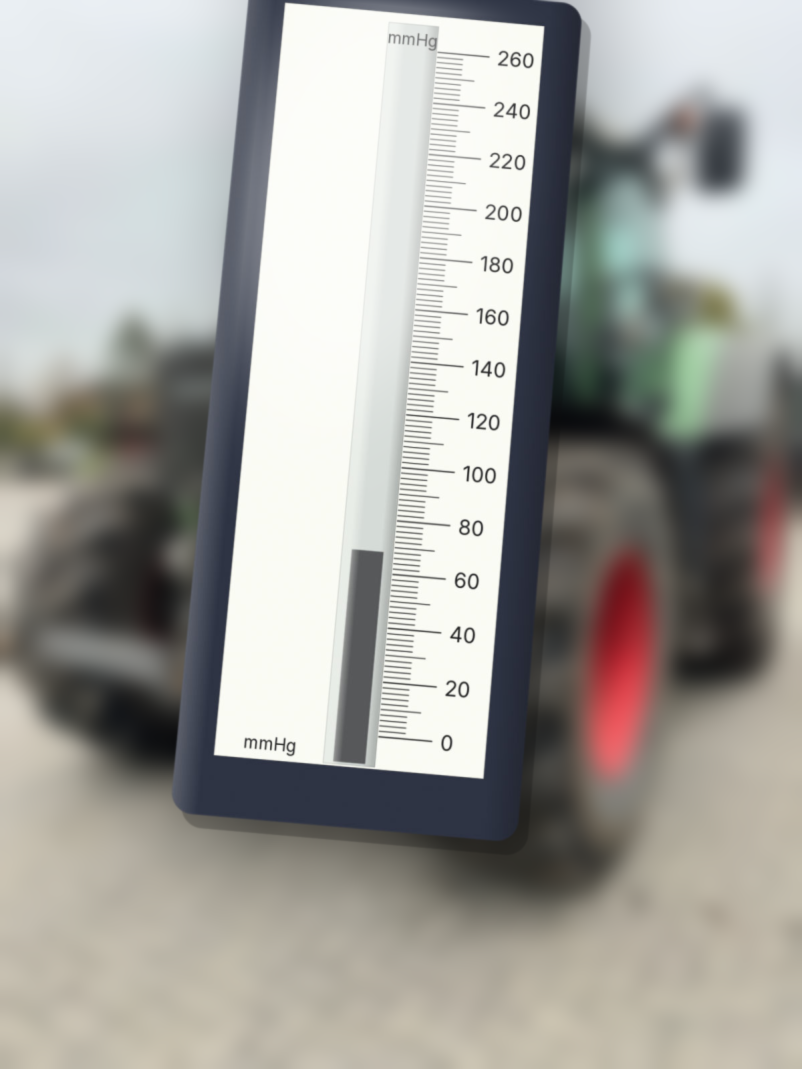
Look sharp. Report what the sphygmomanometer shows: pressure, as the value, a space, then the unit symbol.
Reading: 68 mmHg
